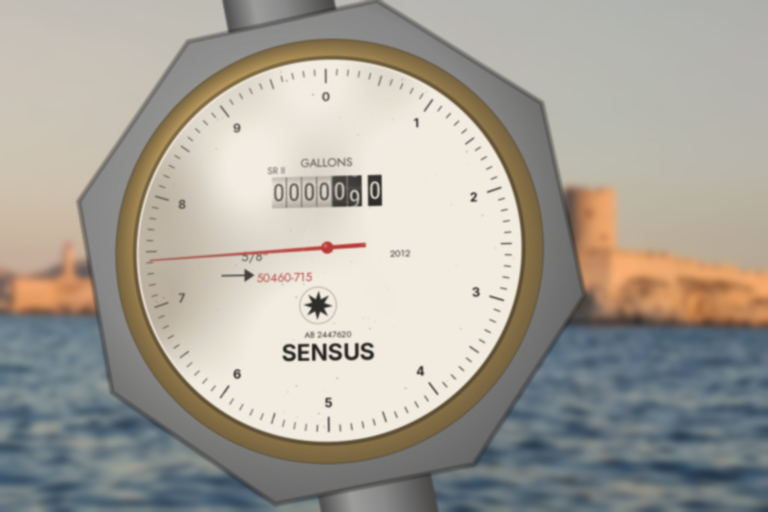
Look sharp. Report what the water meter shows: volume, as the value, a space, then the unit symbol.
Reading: 87.4 gal
